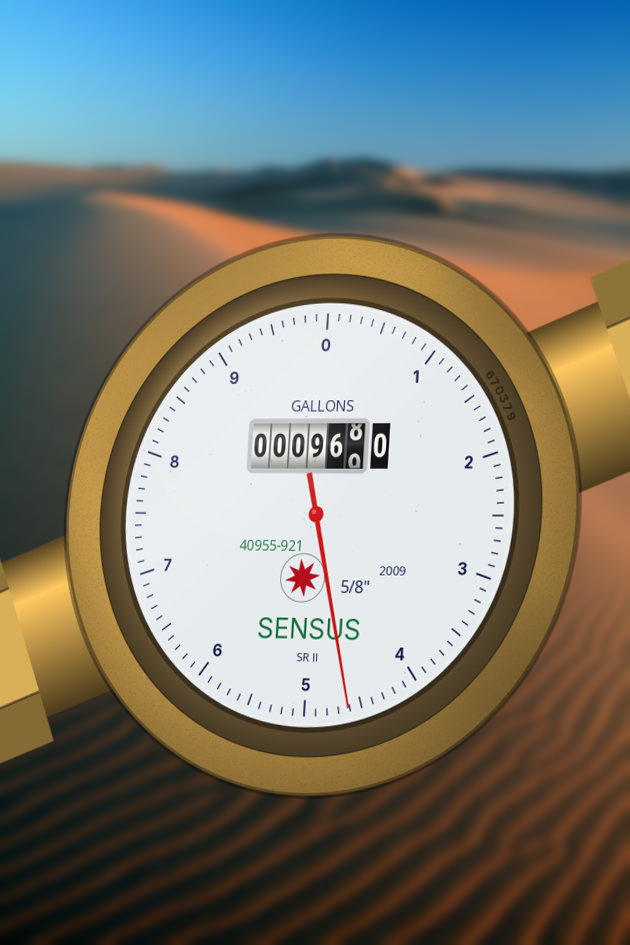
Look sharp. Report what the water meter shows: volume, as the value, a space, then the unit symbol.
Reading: 9684.6 gal
